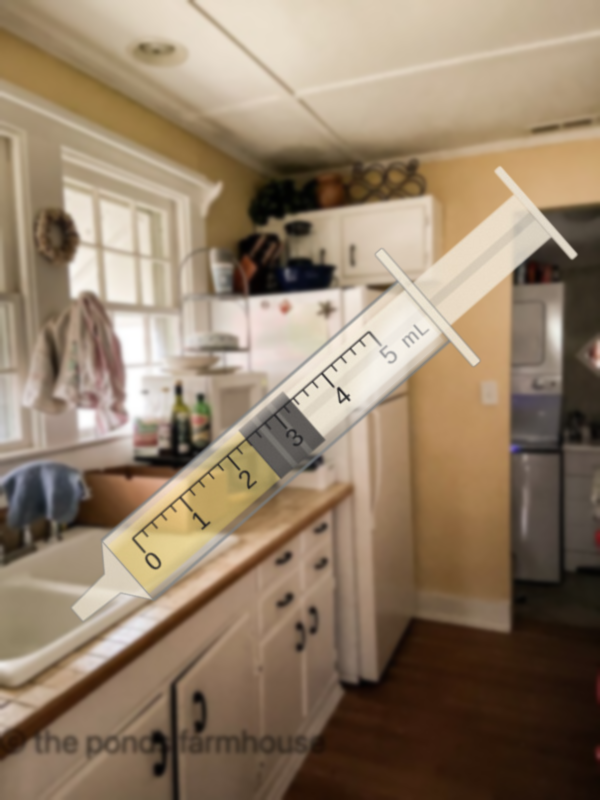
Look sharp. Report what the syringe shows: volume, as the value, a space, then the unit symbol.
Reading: 2.4 mL
